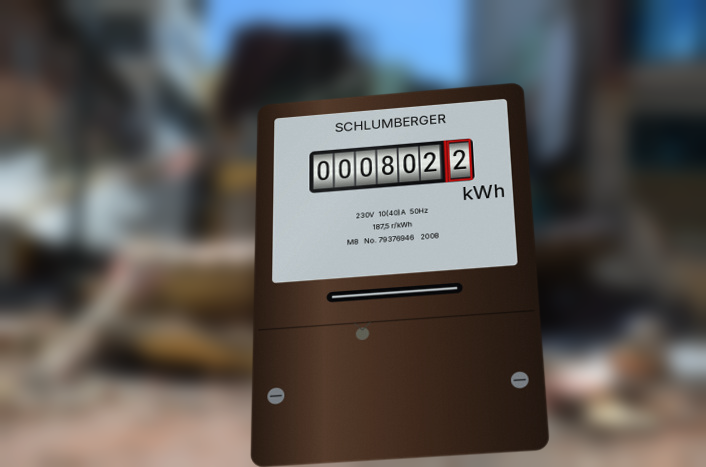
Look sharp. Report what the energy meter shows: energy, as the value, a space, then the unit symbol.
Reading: 802.2 kWh
